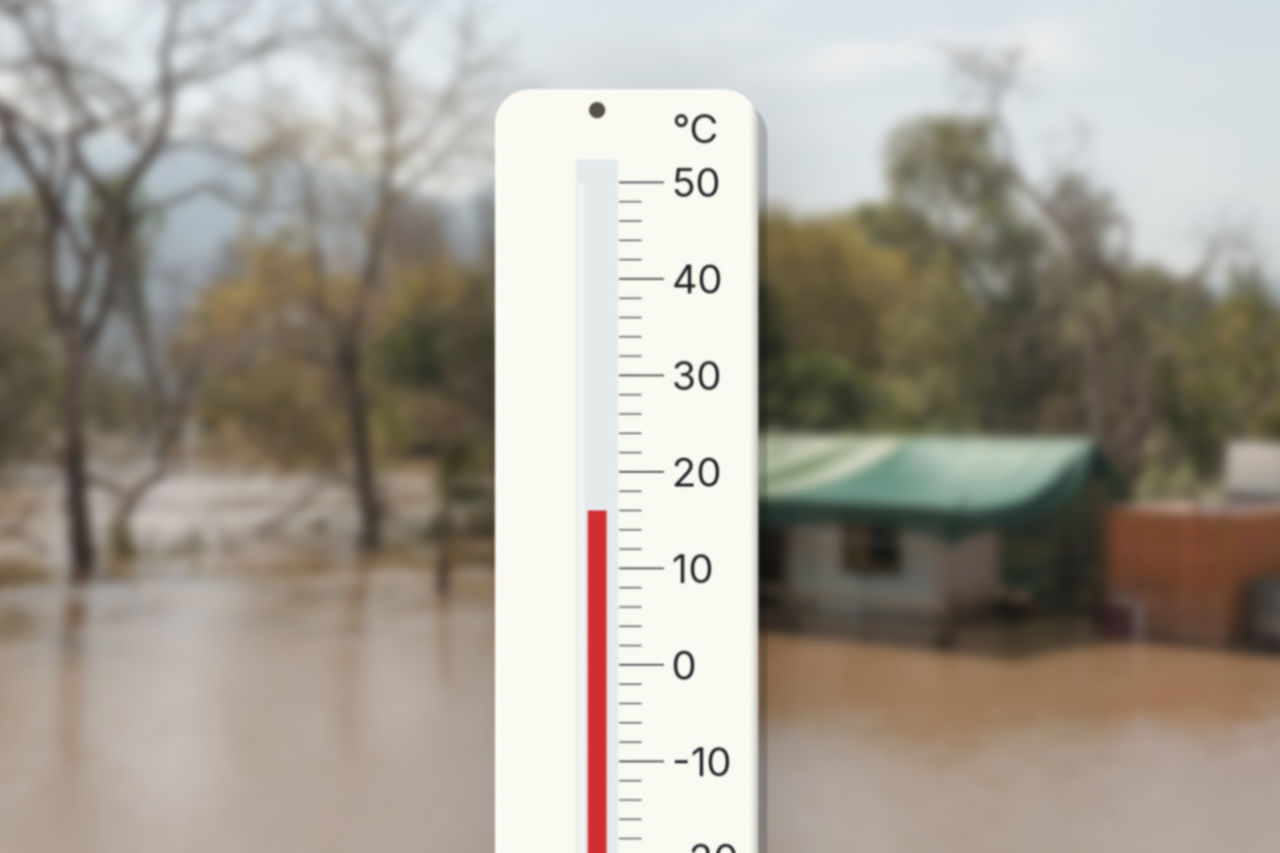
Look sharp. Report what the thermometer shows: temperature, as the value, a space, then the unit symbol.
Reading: 16 °C
